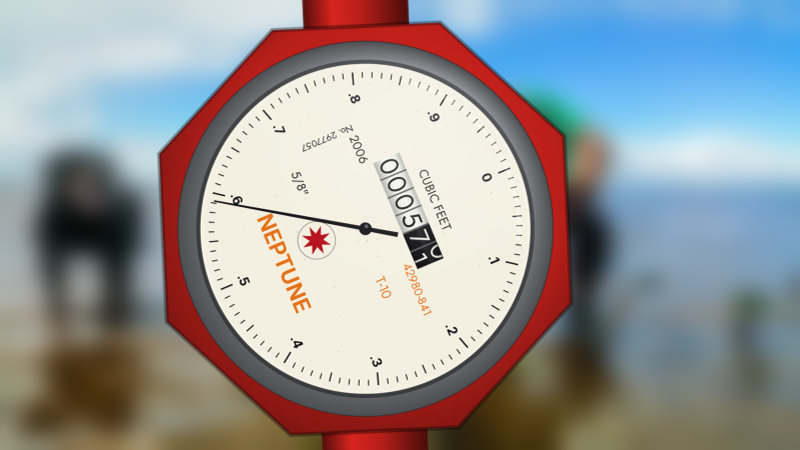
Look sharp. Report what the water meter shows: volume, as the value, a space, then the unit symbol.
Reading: 570.59 ft³
